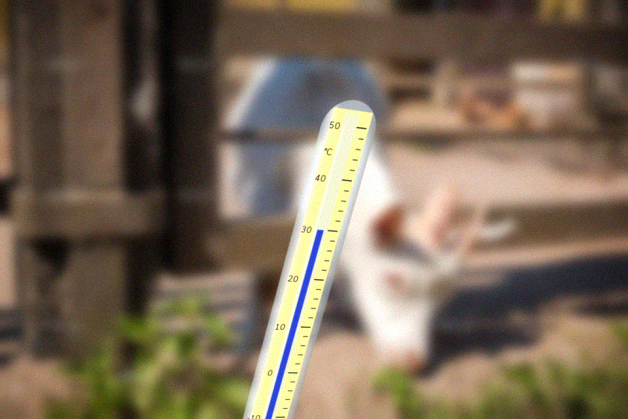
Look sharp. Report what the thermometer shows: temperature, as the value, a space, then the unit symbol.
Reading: 30 °C
